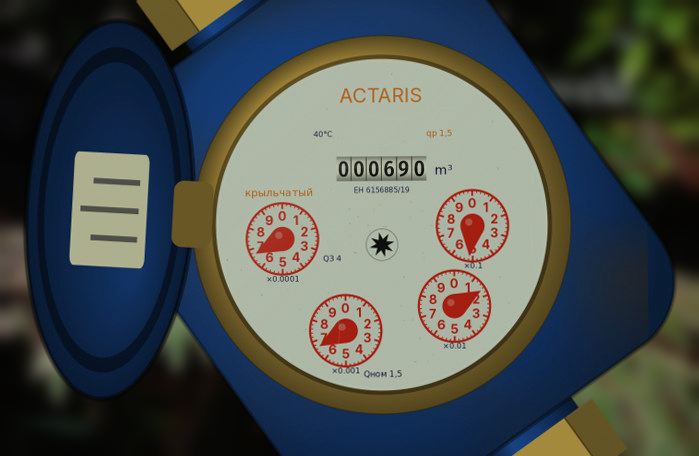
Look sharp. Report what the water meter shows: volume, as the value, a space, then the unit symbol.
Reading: 690.5166 m³
